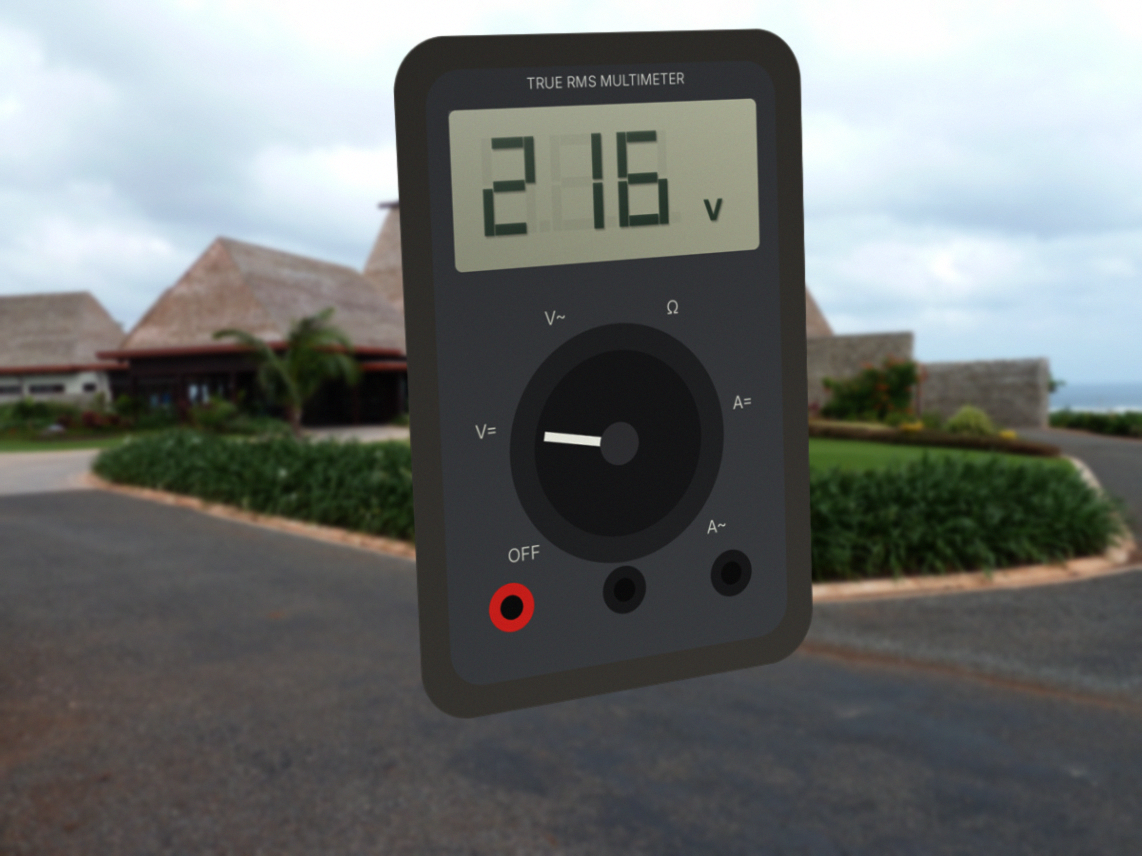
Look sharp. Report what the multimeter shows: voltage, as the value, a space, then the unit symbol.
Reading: 216 V
